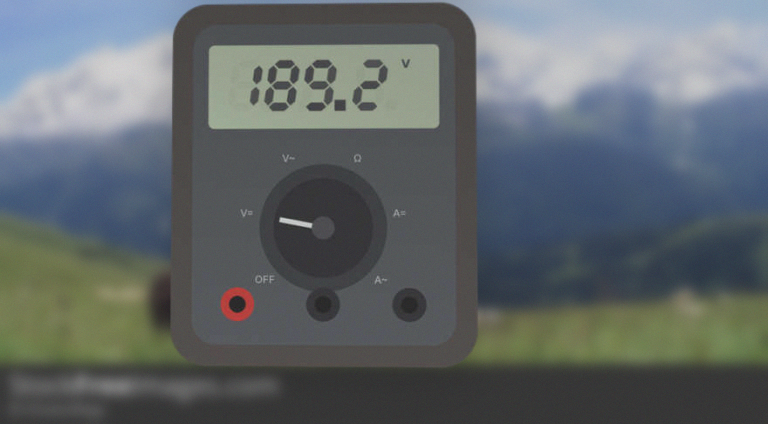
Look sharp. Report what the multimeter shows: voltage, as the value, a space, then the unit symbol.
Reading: 189.2 V
